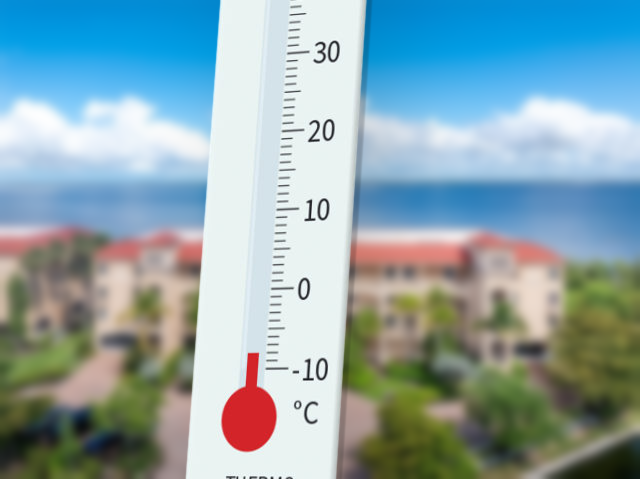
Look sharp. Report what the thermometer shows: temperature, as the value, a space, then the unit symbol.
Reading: -8 °C
